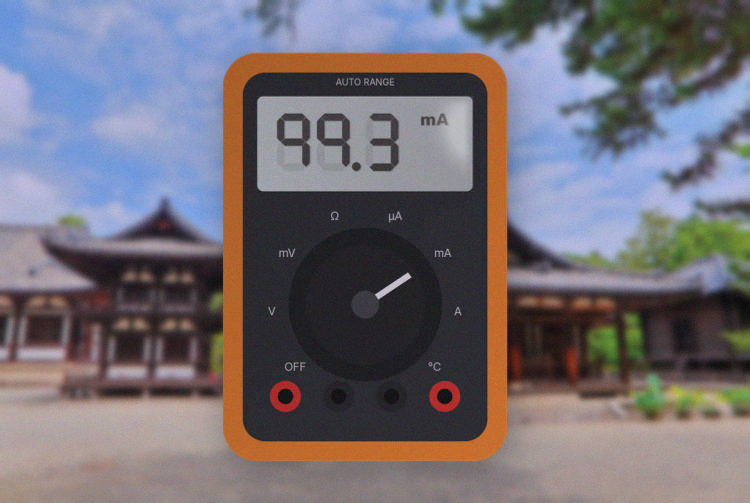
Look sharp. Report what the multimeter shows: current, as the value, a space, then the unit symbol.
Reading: 99.3 mA
